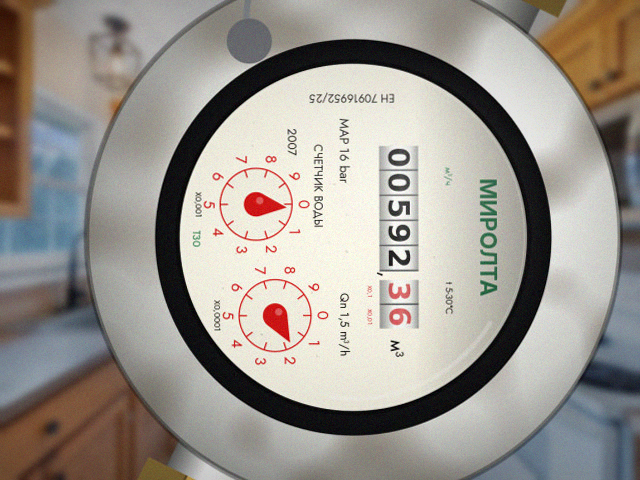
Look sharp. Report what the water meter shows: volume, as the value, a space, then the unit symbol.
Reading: 592.3601 m³
